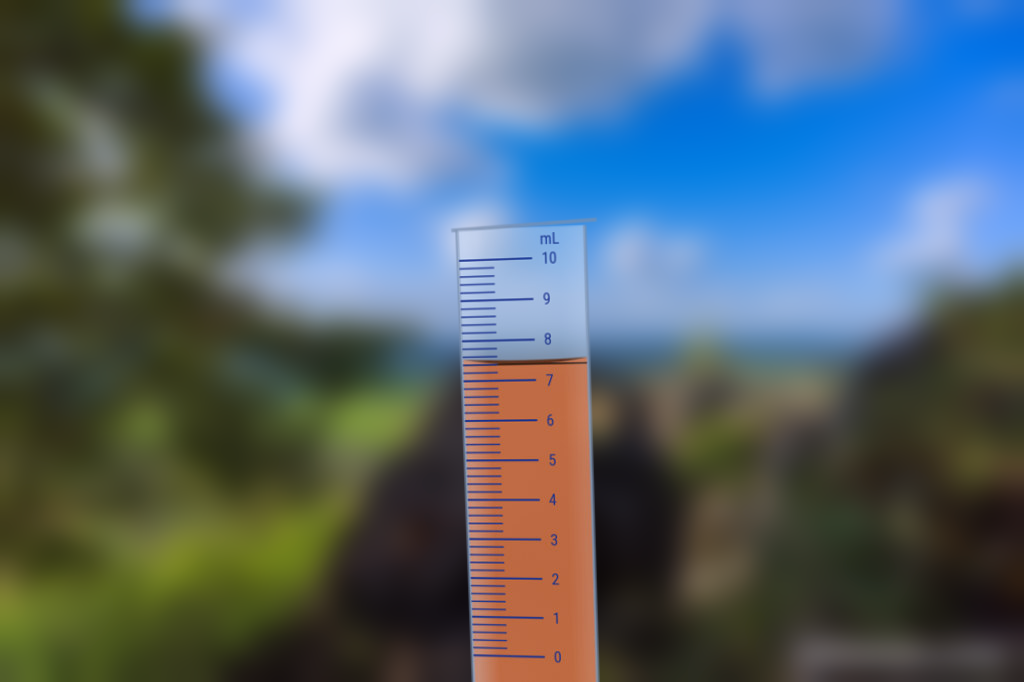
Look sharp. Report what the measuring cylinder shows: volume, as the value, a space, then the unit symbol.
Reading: 7.4 mL
